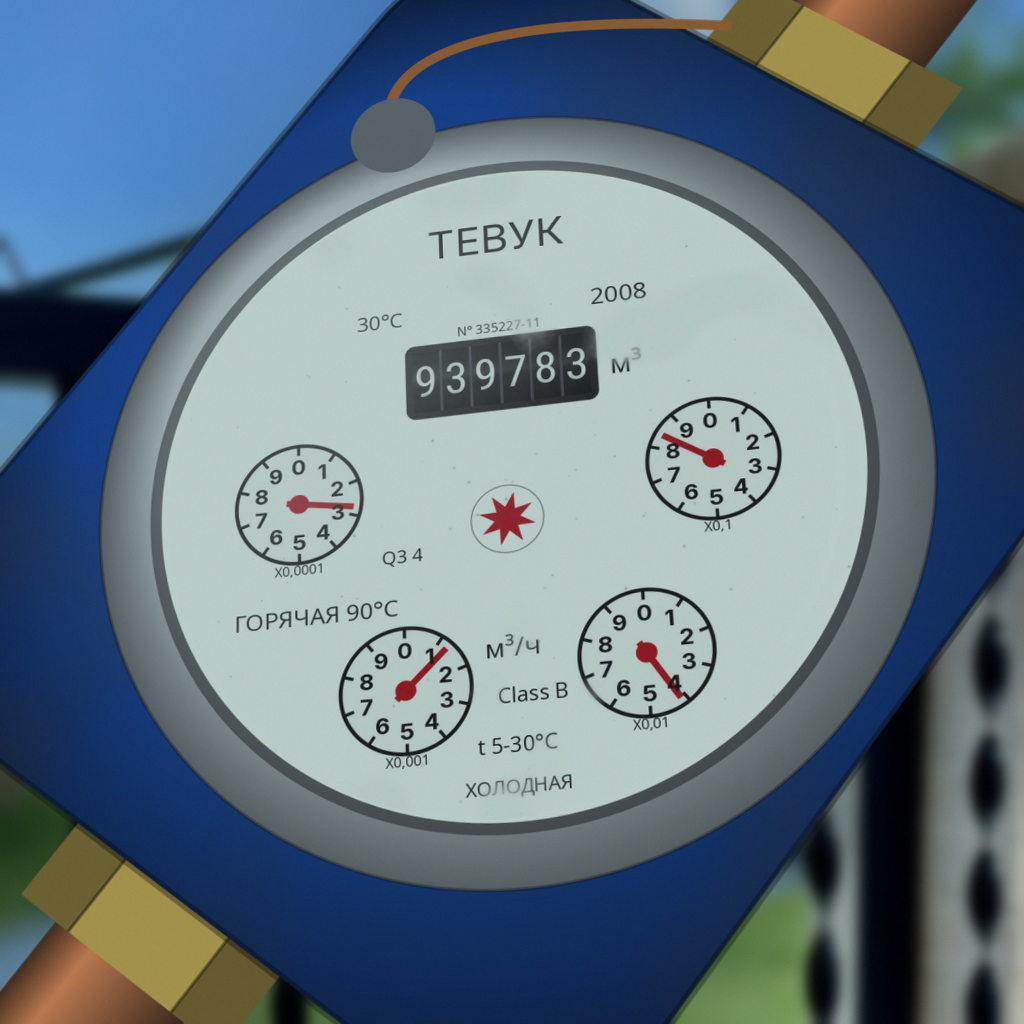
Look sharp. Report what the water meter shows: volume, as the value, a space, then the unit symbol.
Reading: 939783.8412 m³
